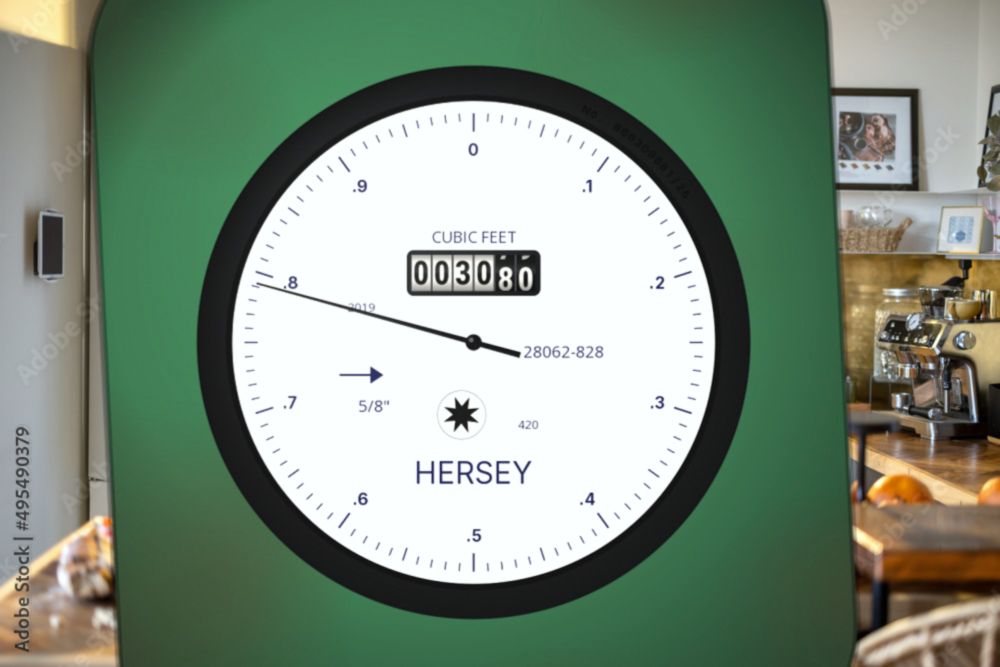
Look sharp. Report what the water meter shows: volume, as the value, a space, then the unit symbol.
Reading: 3079.79 ft³
